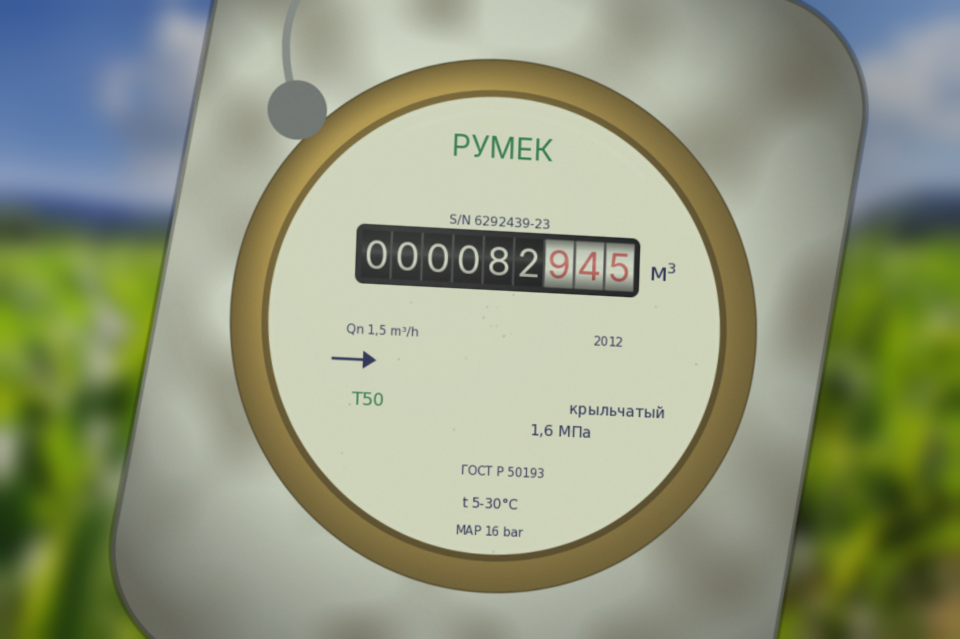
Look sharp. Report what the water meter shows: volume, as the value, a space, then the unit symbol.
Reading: 82.945 m³
